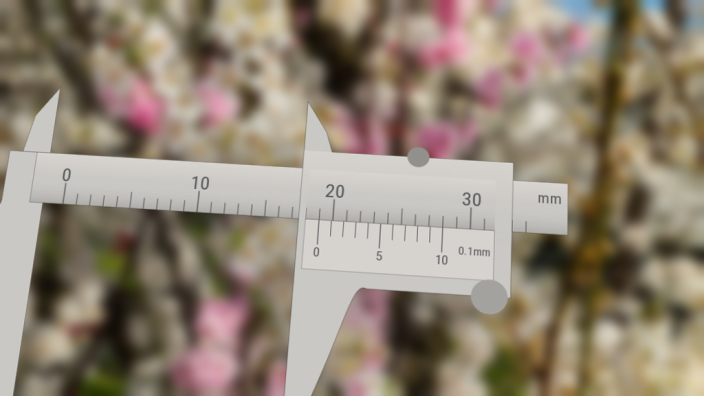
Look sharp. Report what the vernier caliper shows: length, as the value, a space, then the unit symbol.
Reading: 19.0 mm
